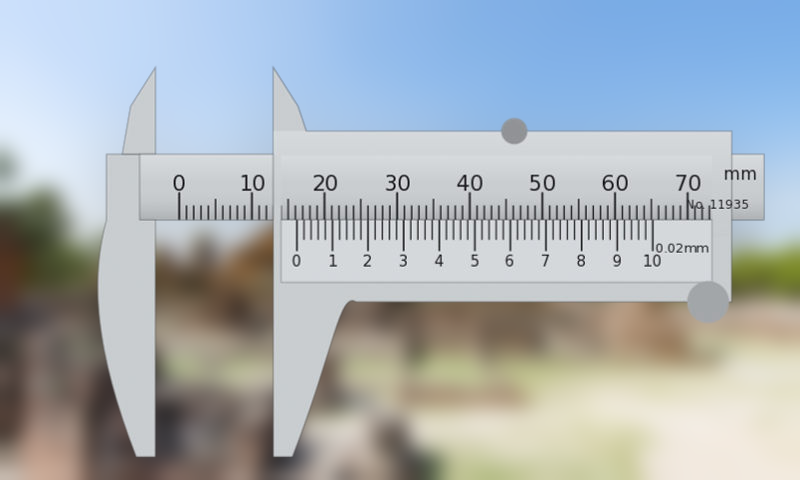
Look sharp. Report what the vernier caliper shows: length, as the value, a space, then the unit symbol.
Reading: 16.2 mm
